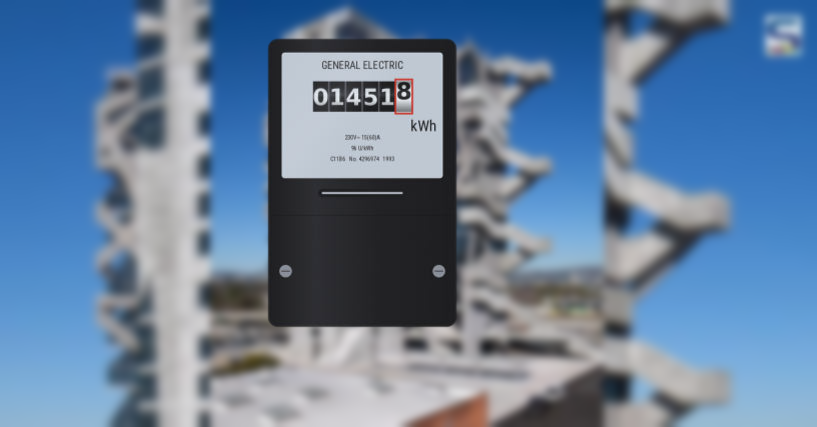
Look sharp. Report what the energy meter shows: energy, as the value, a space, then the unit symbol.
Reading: 1451.8 kWh
